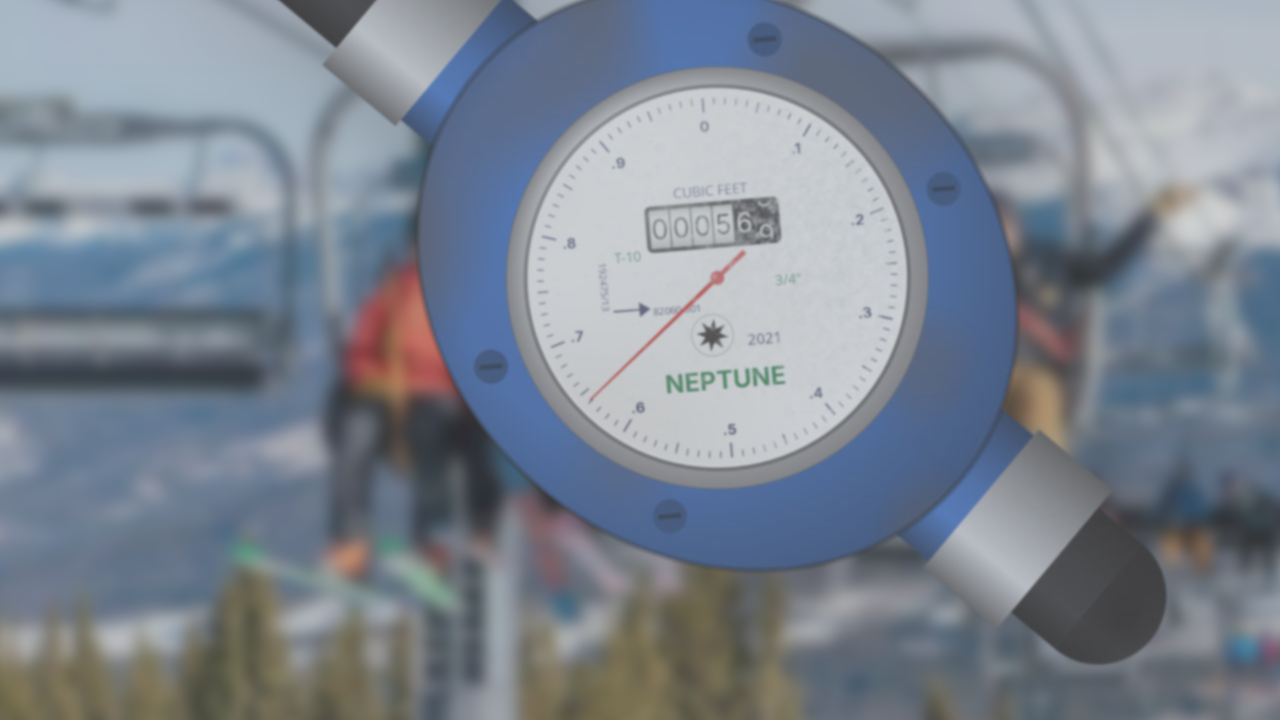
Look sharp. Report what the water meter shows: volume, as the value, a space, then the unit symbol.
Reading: 568.64 ft³
